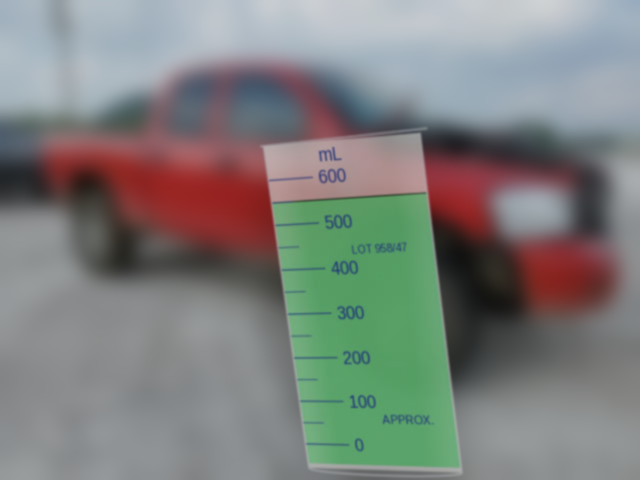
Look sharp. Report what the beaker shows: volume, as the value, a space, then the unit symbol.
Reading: 550 mL
